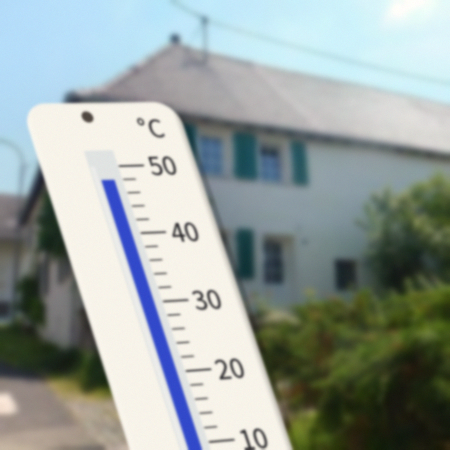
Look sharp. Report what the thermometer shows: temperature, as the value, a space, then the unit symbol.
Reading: 48 °C
